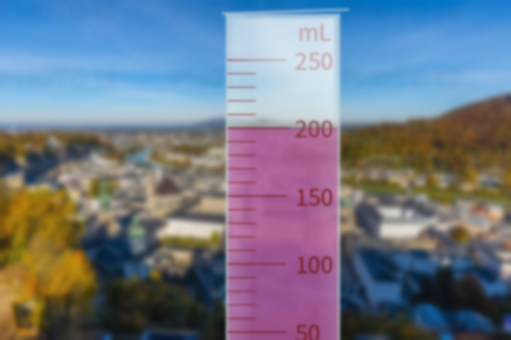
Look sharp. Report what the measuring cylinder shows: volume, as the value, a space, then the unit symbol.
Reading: 200 mL
